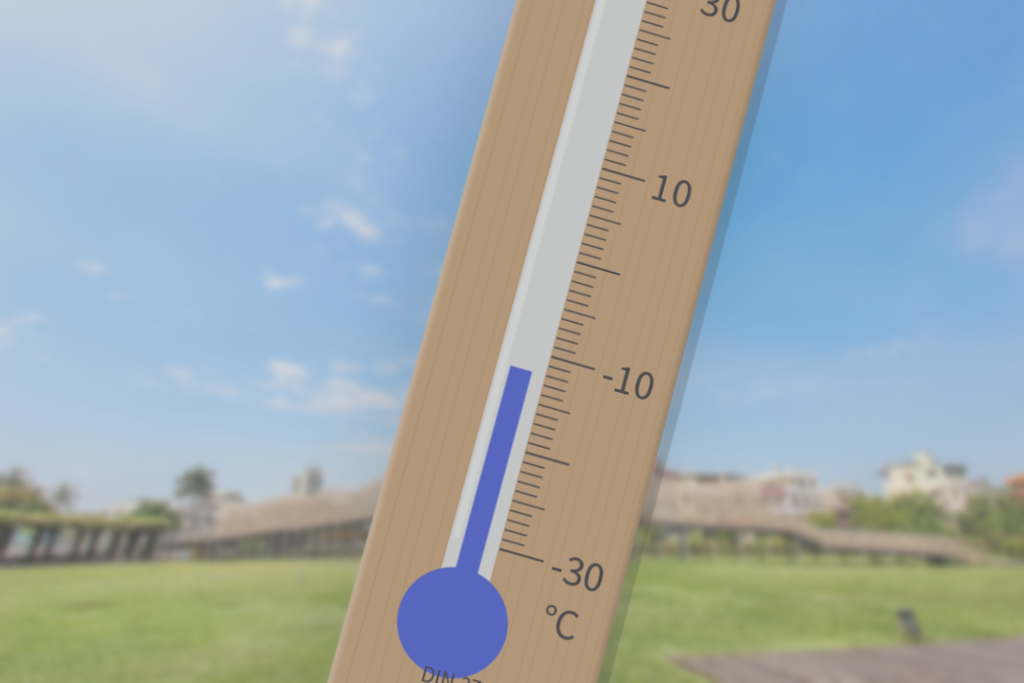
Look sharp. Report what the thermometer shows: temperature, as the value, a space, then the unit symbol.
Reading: -12 °C
